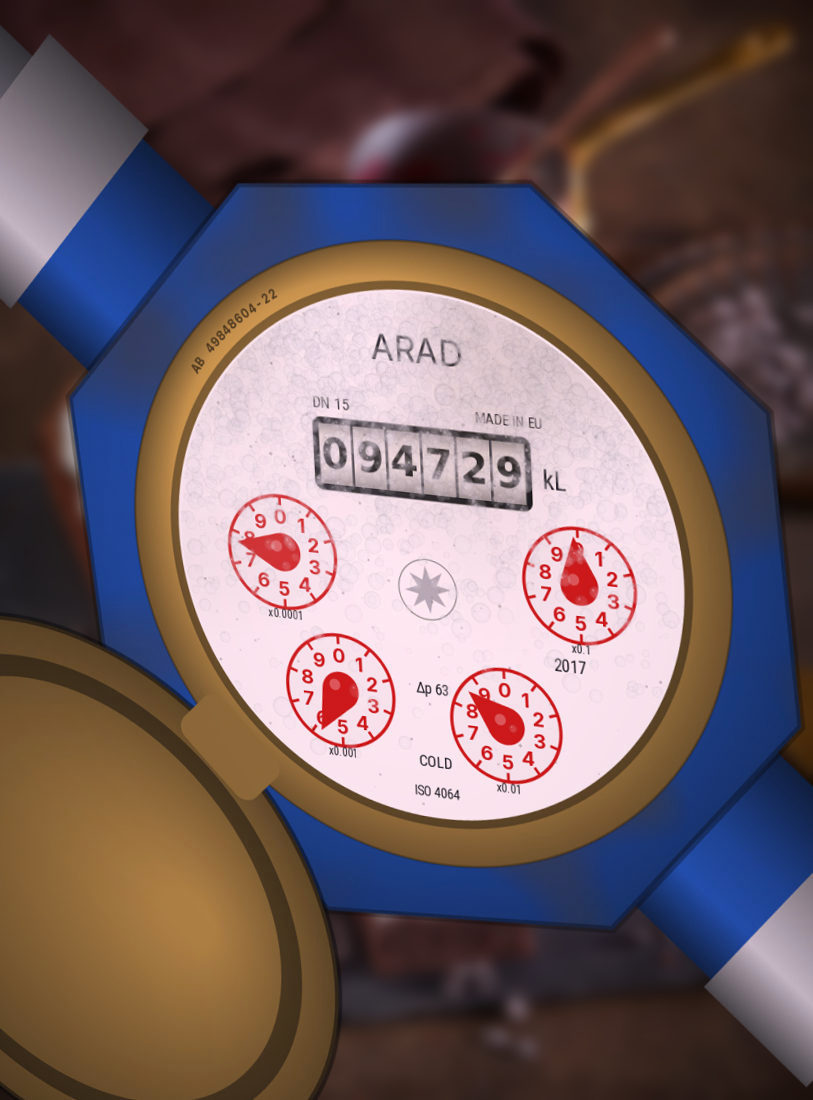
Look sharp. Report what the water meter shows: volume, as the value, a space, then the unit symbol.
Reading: 94728.9857 kL
